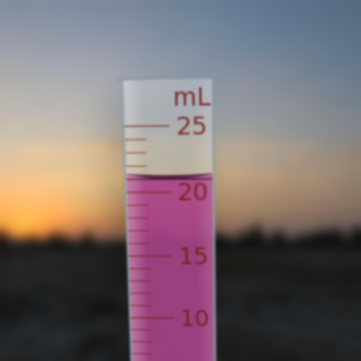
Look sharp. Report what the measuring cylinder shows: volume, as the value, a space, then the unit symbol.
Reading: 21 mL
